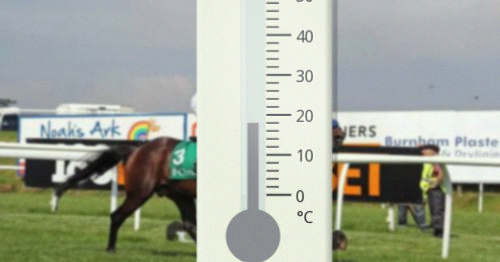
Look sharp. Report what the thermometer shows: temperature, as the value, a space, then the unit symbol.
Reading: 18 °C
